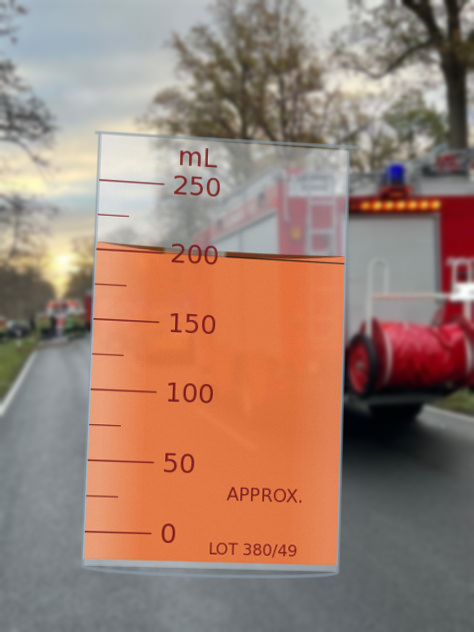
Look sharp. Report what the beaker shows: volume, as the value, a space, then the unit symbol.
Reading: 200 mL
